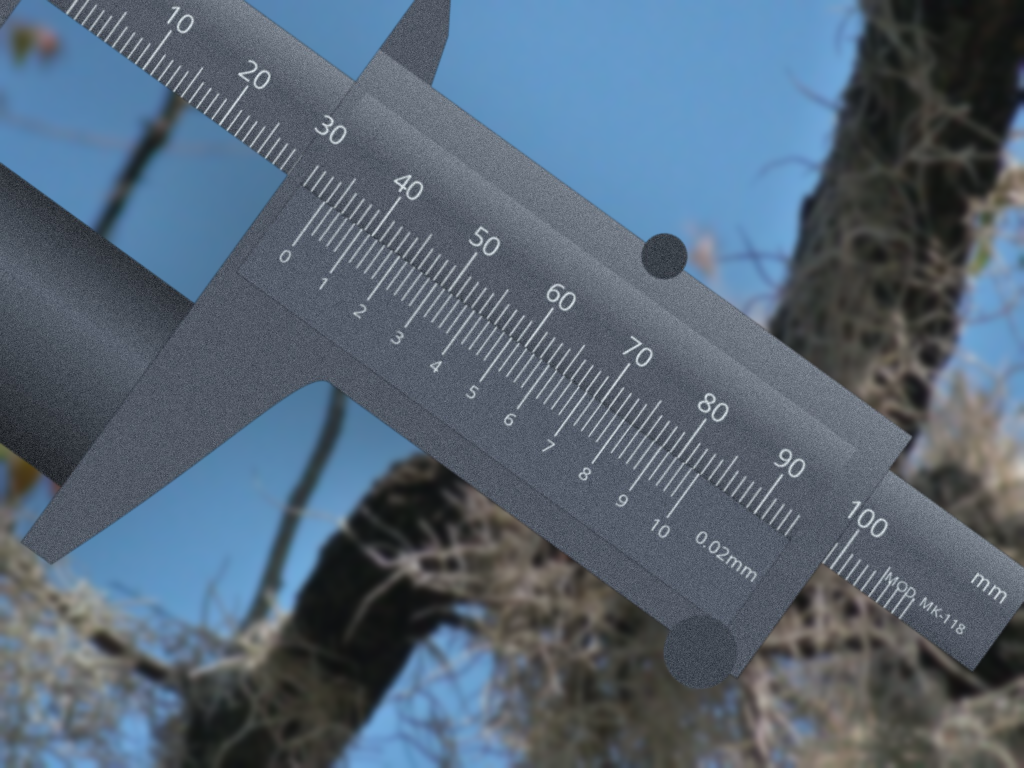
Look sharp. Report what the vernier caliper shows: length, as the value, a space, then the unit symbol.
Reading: 33.8 mm
